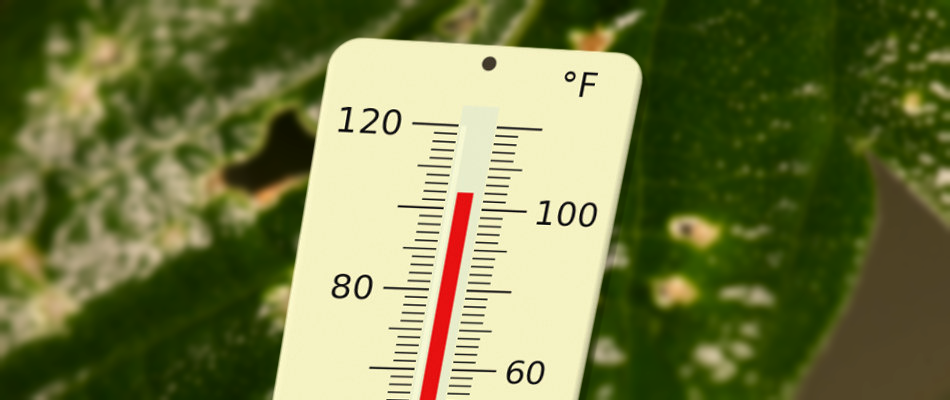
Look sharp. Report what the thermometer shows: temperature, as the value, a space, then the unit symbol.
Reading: 104 °F
